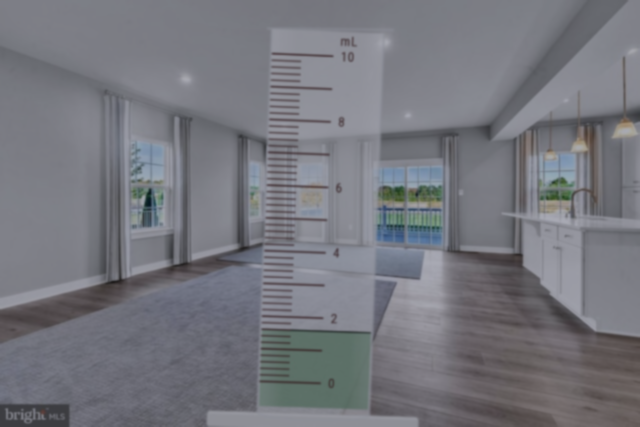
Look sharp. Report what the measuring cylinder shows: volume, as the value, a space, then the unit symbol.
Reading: 1.6 mL
